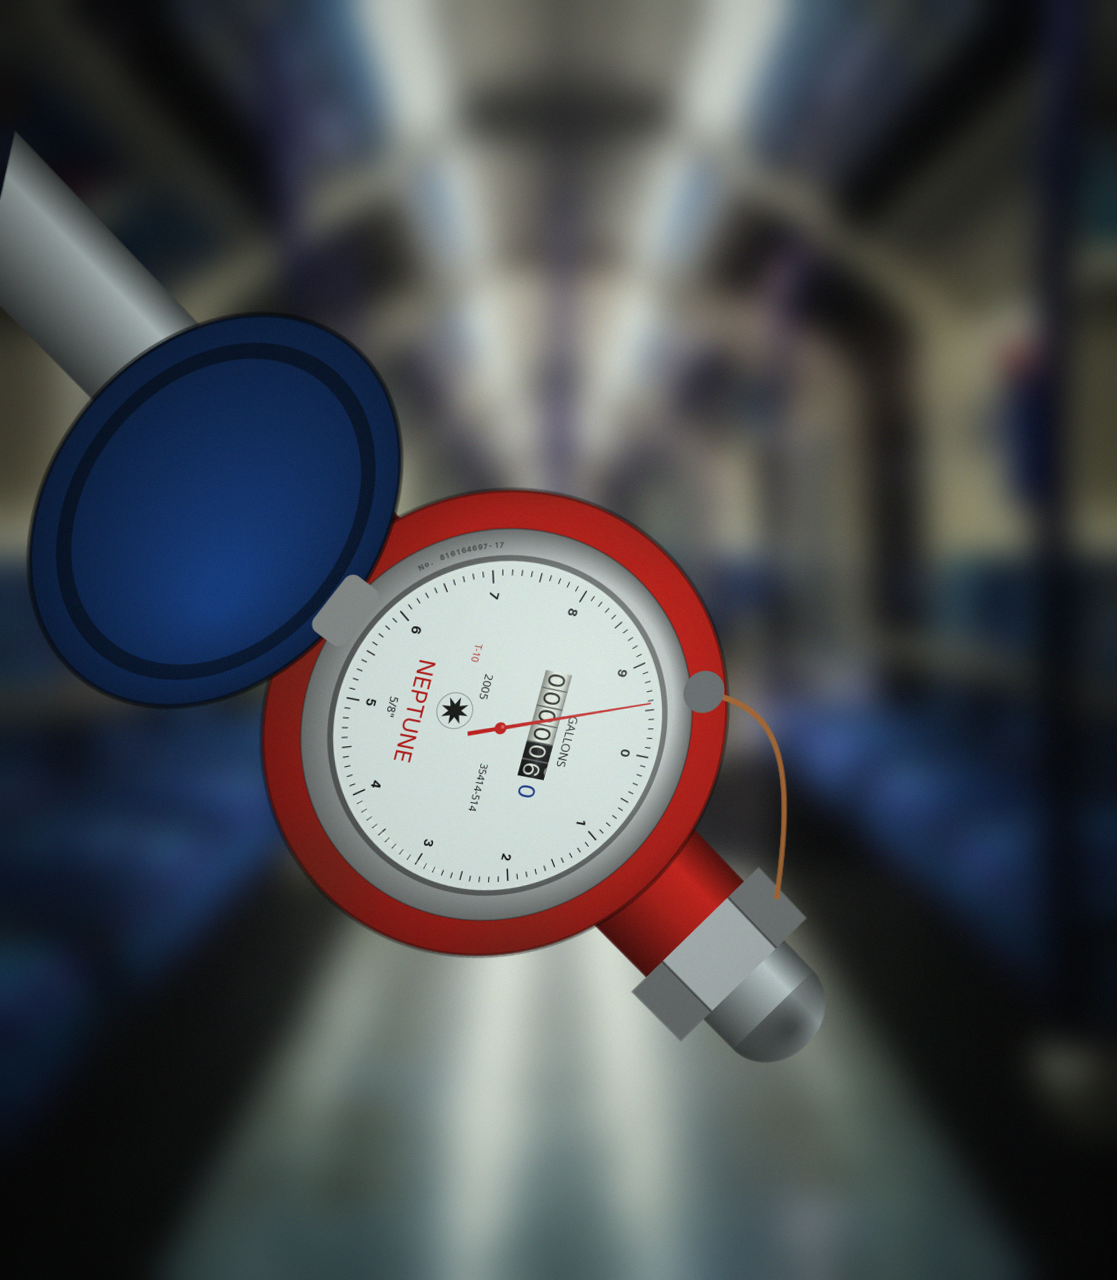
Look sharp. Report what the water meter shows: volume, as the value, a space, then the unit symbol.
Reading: 59.4 gal
